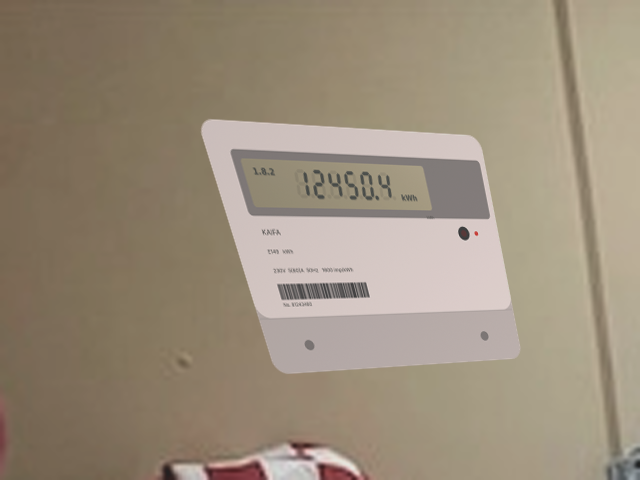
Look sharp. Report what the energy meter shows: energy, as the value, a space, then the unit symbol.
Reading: 12450.4 kWh
